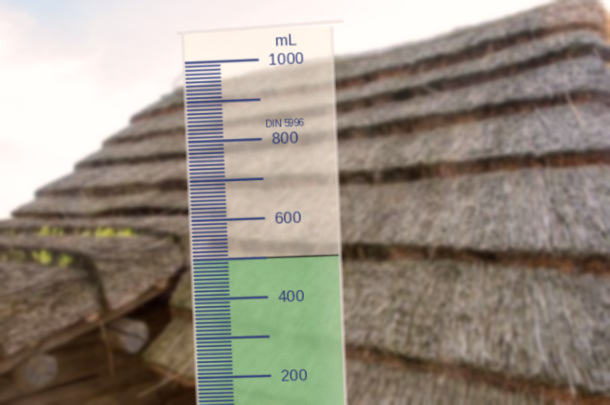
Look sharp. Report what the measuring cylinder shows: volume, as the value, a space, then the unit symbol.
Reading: 500 mL
